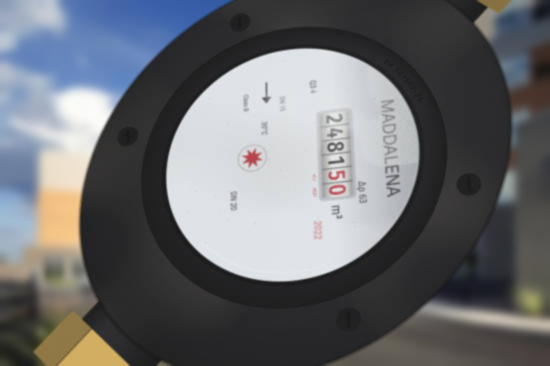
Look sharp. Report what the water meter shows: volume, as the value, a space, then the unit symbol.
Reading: 2481.50 m³
